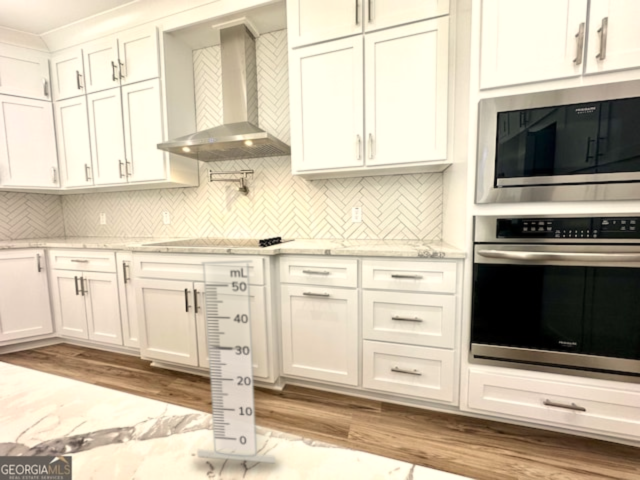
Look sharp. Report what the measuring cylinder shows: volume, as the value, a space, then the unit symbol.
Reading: 30 mL
